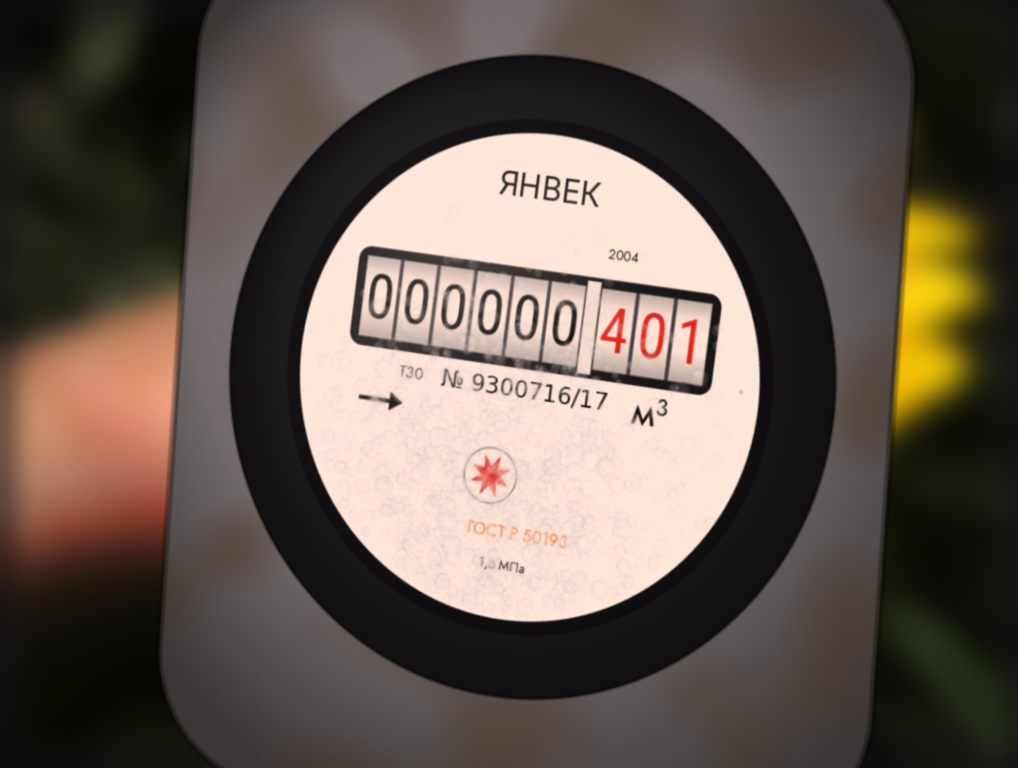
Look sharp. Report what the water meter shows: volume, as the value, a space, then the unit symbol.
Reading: 0.401 m³
